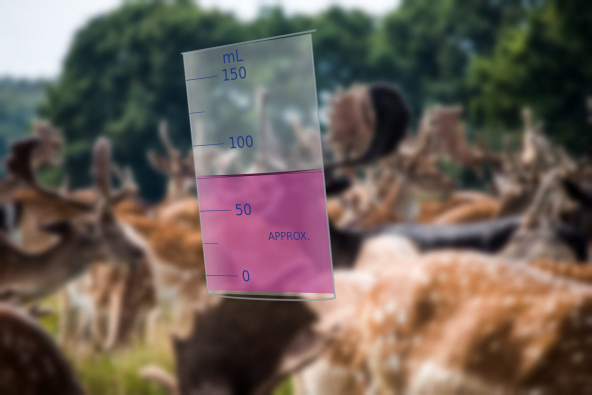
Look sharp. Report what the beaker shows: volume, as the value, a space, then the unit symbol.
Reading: 75 mL
